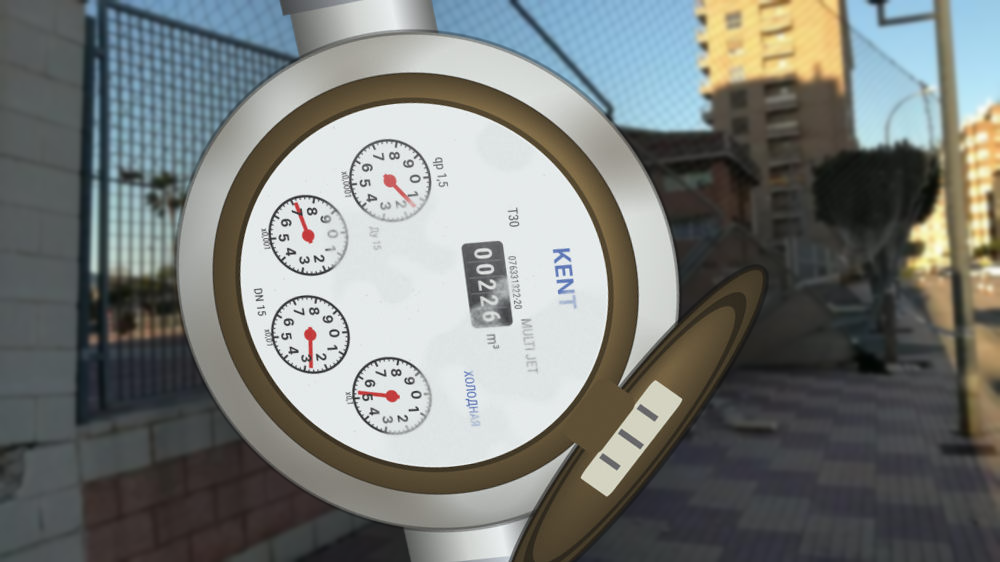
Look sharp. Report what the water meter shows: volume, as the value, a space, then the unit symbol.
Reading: 226.5271 m³
